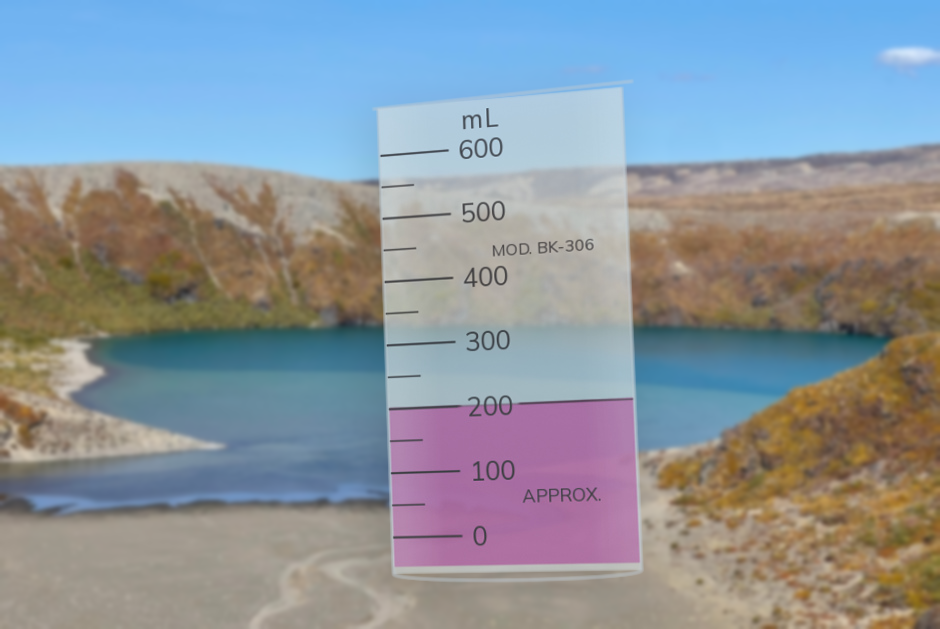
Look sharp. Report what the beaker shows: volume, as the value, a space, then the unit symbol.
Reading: 200 mL
